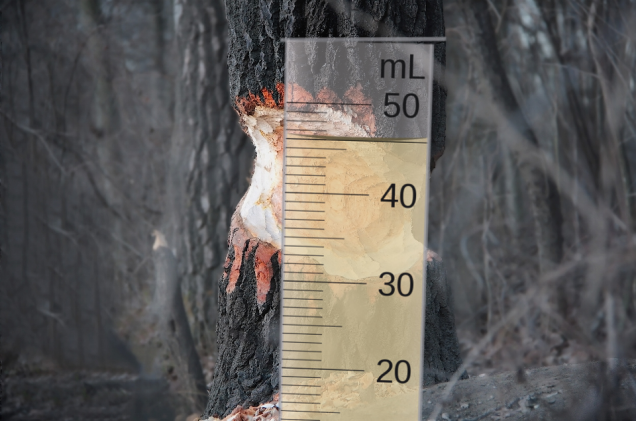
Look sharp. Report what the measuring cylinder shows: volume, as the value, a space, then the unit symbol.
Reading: 46 mL
